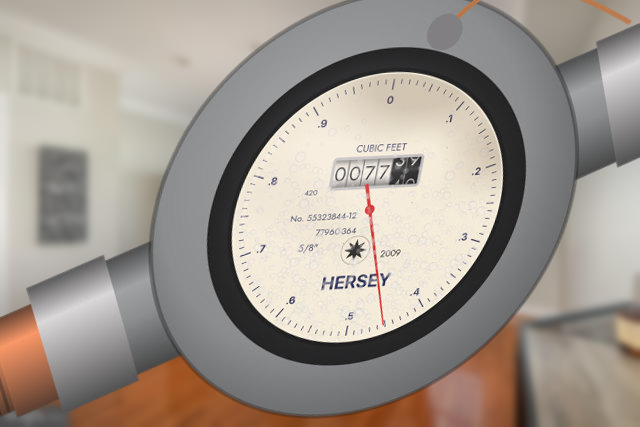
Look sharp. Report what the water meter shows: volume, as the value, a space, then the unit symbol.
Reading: 7739.45 ft³
